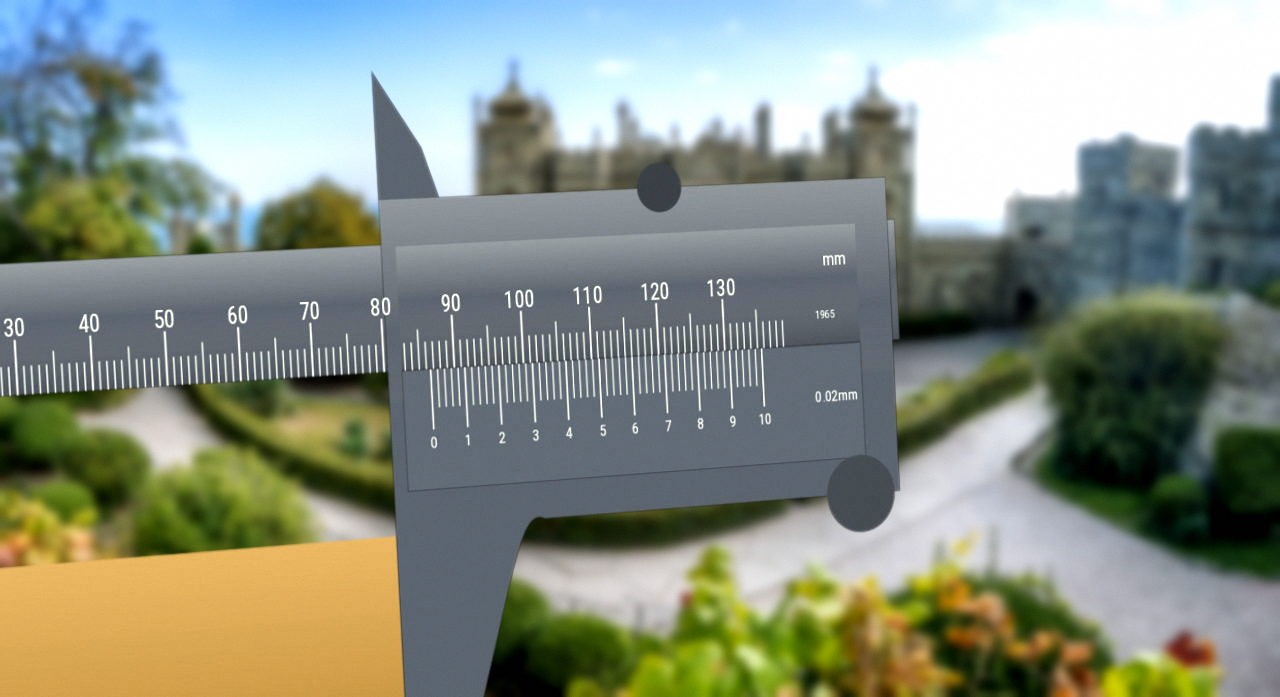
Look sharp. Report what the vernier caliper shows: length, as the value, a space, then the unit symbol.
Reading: 86.6 mm
